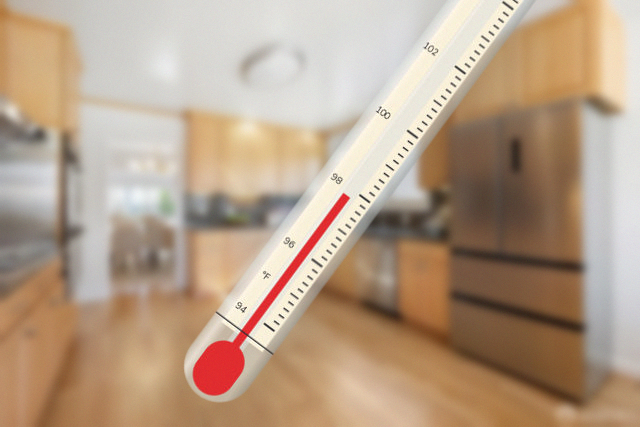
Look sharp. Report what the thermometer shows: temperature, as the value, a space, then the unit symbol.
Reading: 97.8 °F
